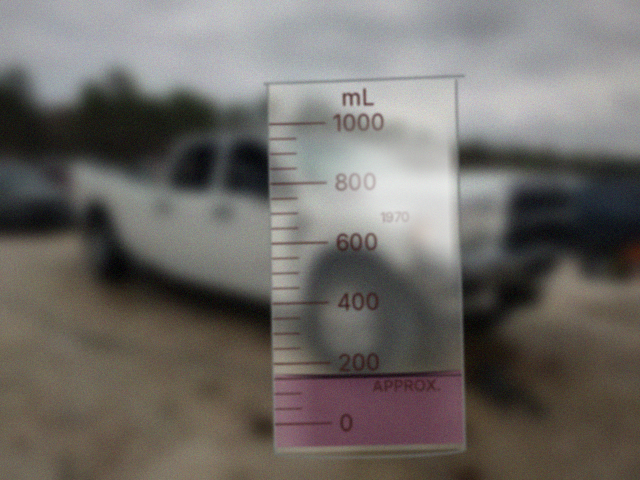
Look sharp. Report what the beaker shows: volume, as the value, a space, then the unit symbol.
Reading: 150 mL
